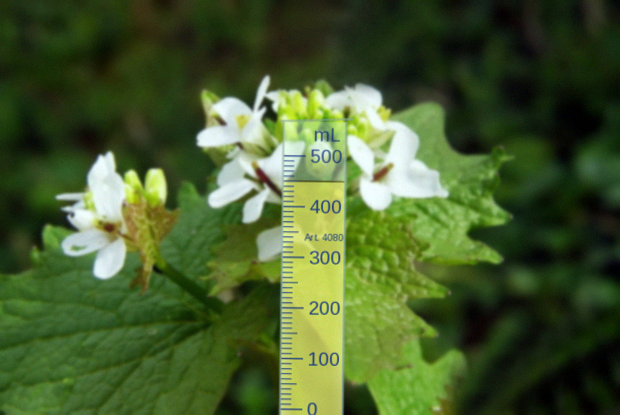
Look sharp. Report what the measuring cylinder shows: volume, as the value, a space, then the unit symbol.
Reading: 450 mL
